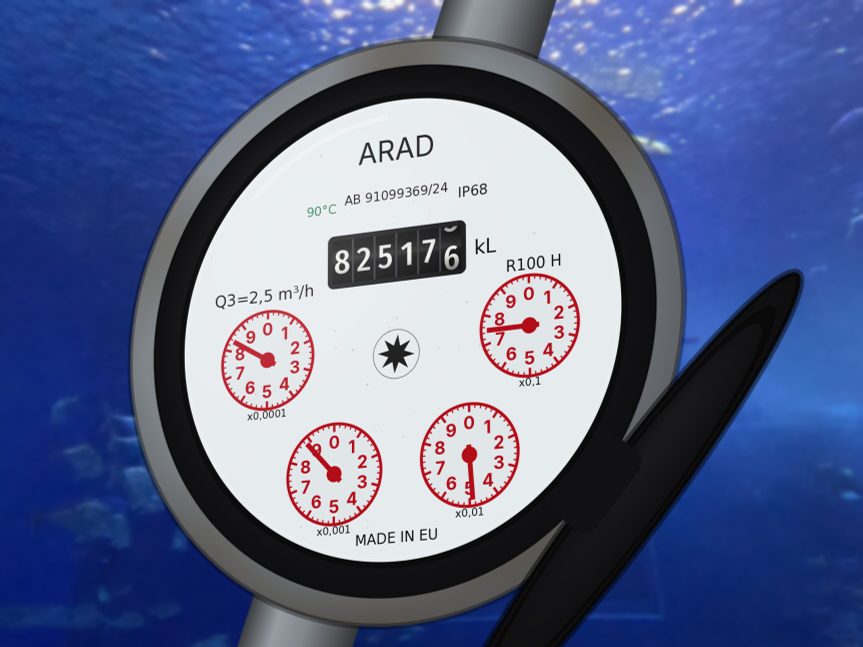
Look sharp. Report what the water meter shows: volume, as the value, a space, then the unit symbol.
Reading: 825175.7488 kL
